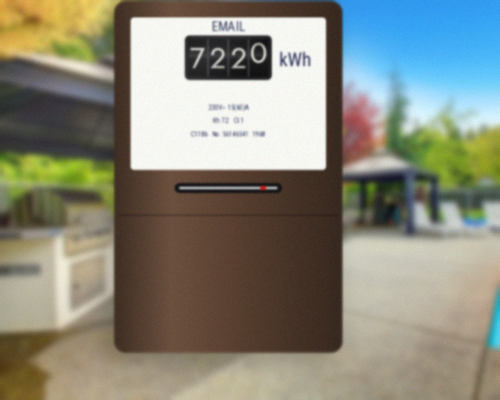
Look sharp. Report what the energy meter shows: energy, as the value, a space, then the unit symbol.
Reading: 7220 kWh
